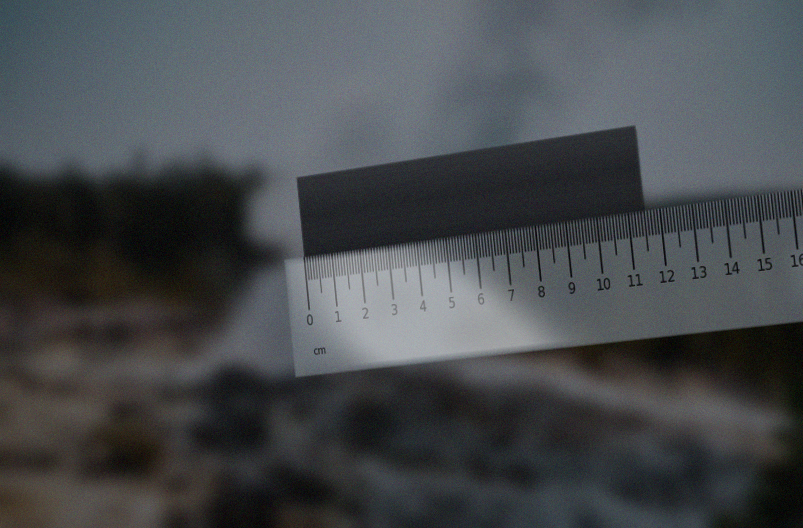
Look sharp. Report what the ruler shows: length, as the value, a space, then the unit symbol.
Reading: 11.5 cm
